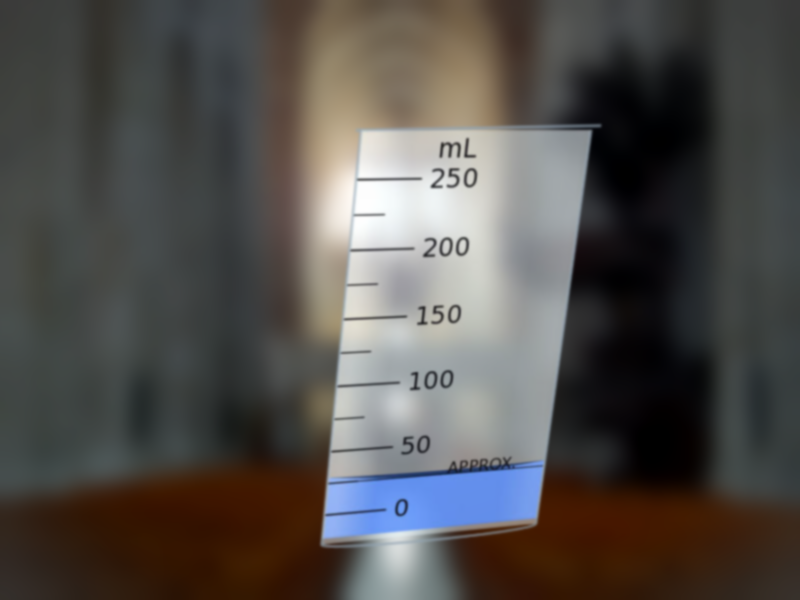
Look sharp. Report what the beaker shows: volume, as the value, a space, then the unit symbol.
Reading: 25 mL
